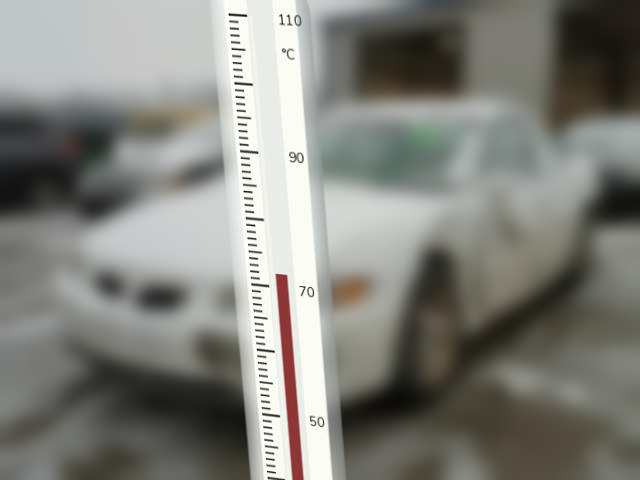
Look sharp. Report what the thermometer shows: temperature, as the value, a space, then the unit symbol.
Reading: 72 °C
